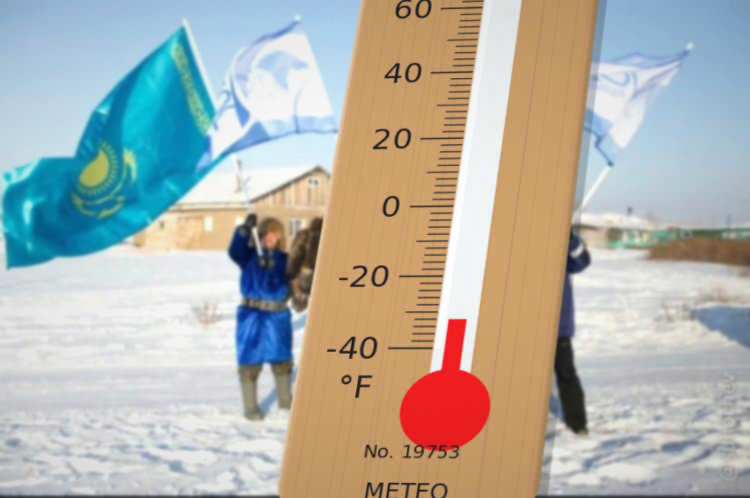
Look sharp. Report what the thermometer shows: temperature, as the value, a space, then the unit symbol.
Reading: -32 °F
